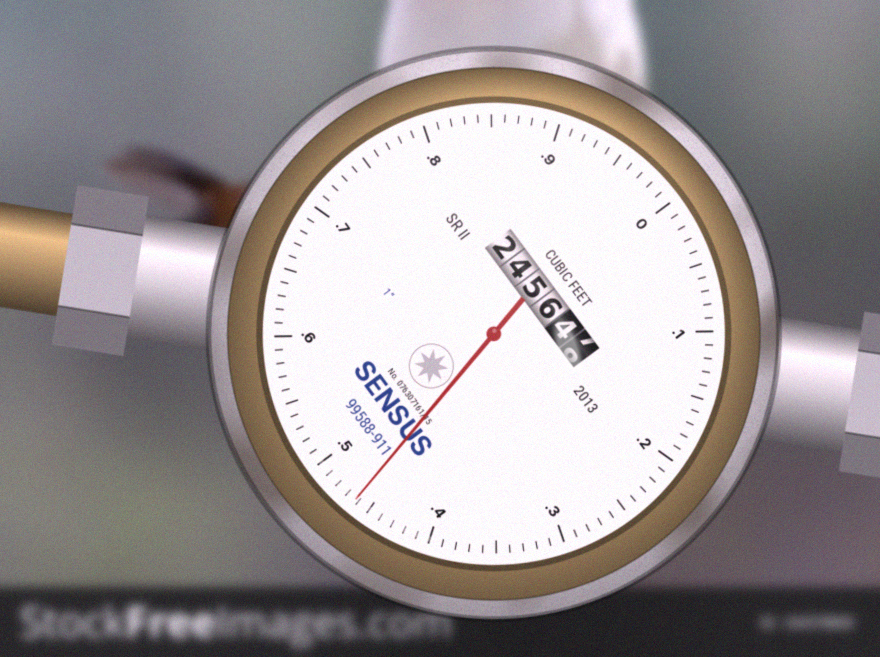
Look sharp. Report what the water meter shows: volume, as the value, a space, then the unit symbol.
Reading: 245647.46 ft³
